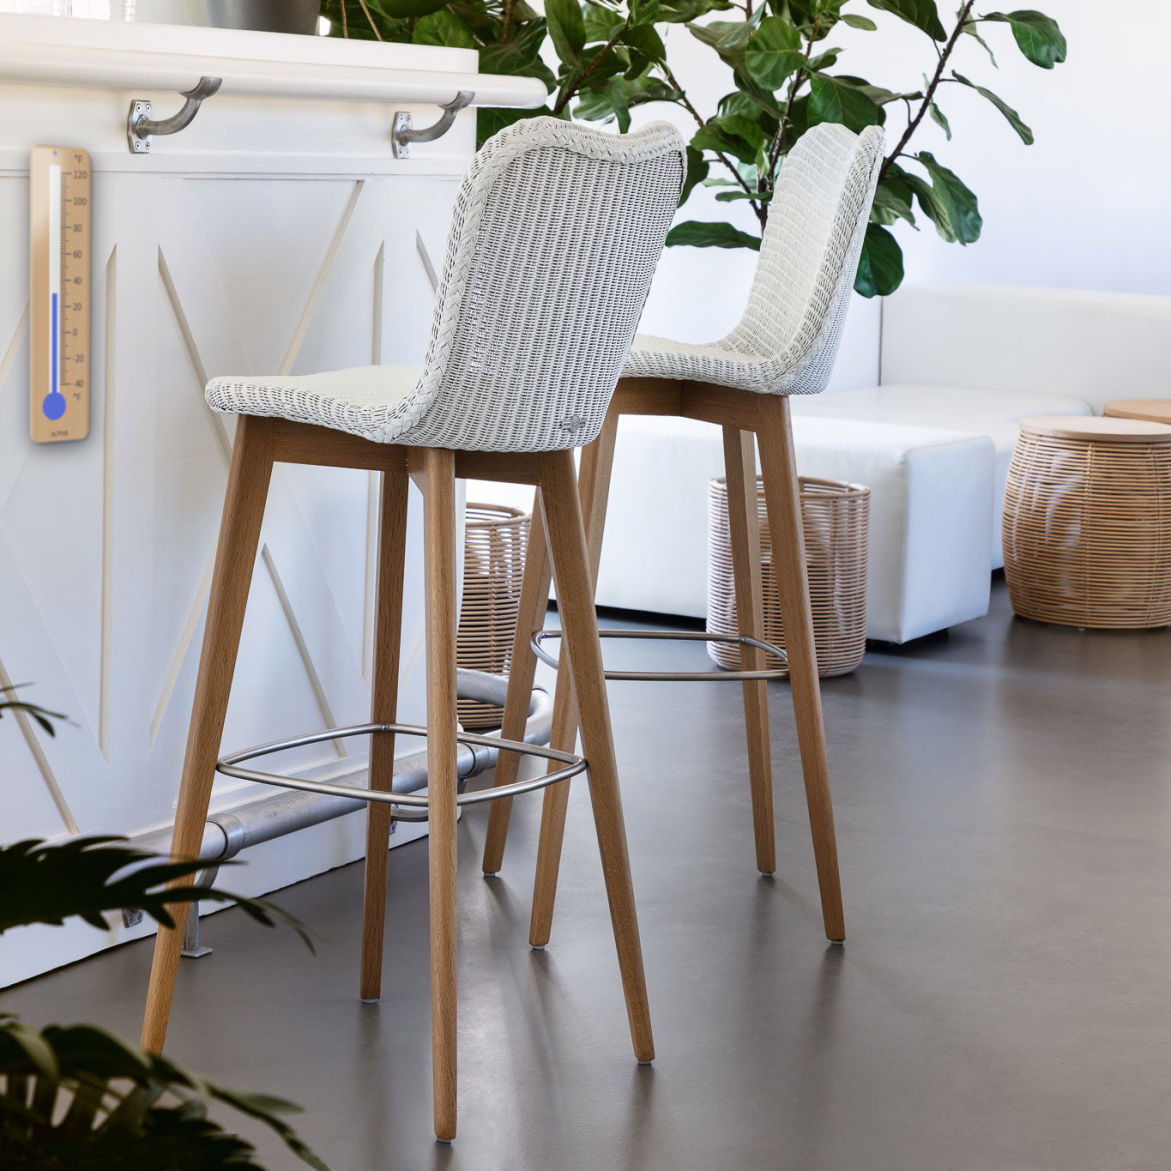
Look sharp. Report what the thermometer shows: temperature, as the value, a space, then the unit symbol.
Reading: 30 °F
